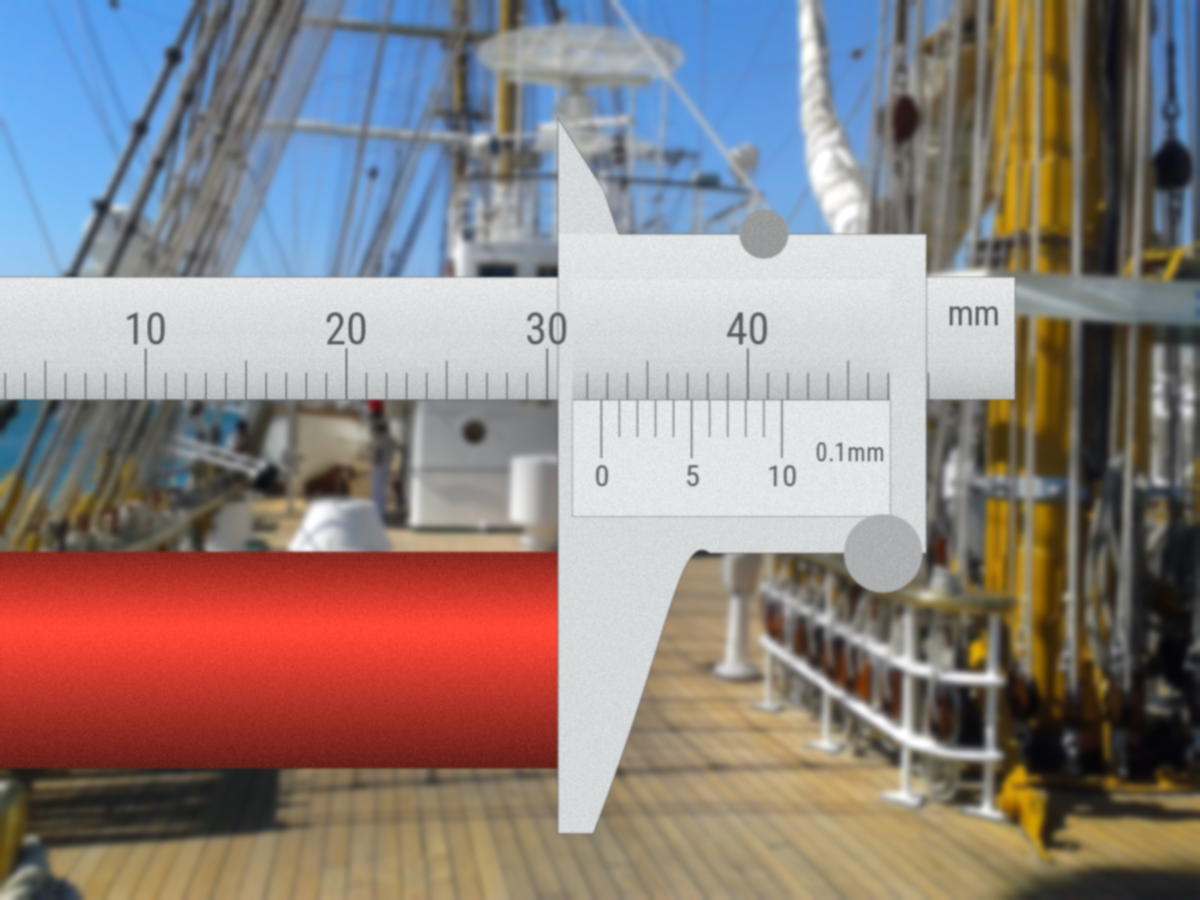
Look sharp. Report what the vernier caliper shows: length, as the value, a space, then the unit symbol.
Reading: 32.7 mm
